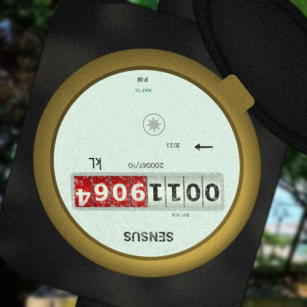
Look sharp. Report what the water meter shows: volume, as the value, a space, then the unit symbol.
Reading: 11.9064 kL
